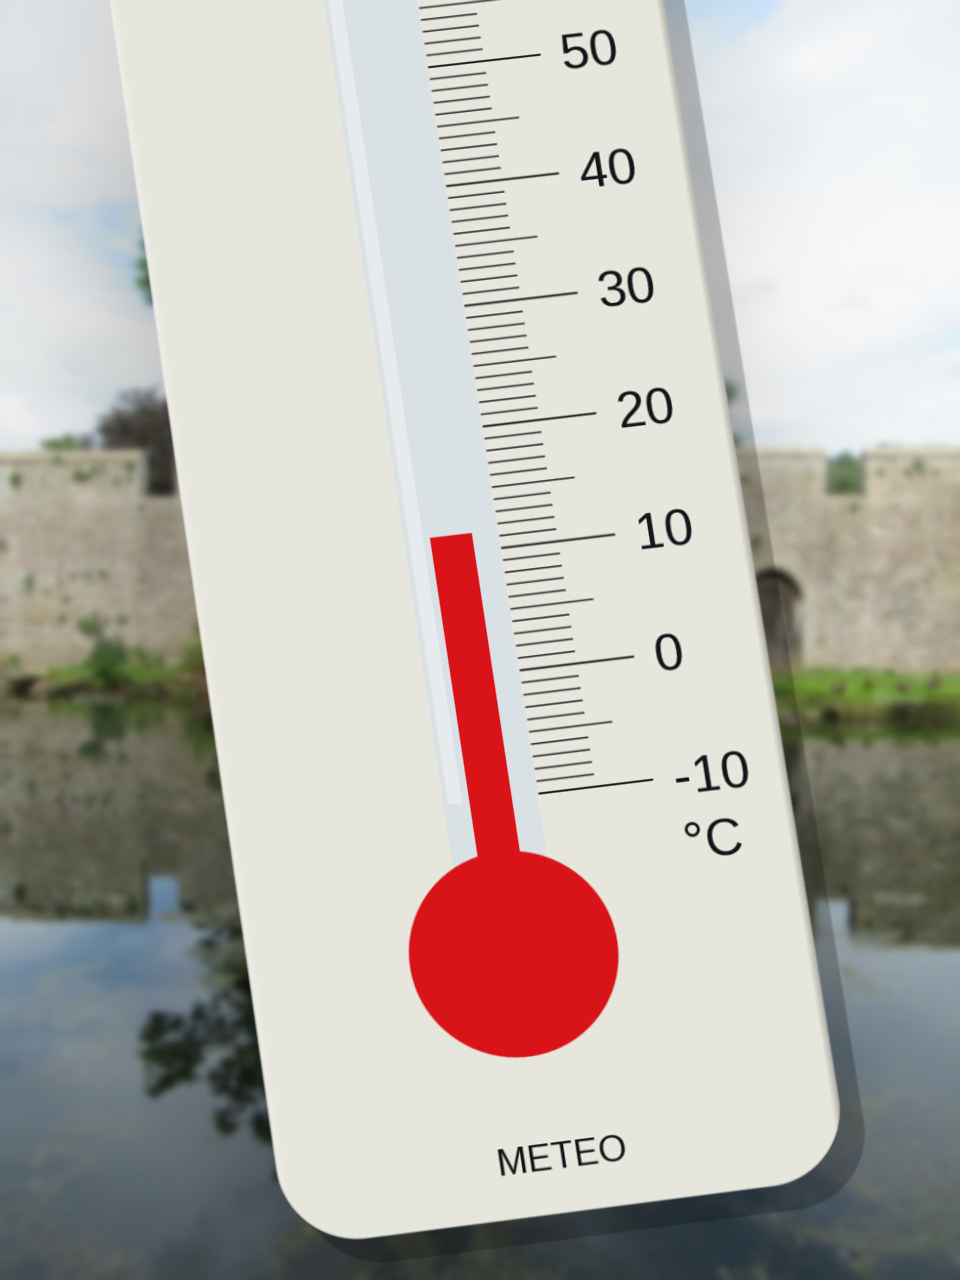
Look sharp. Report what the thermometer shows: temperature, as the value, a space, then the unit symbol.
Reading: 11.5 °C
